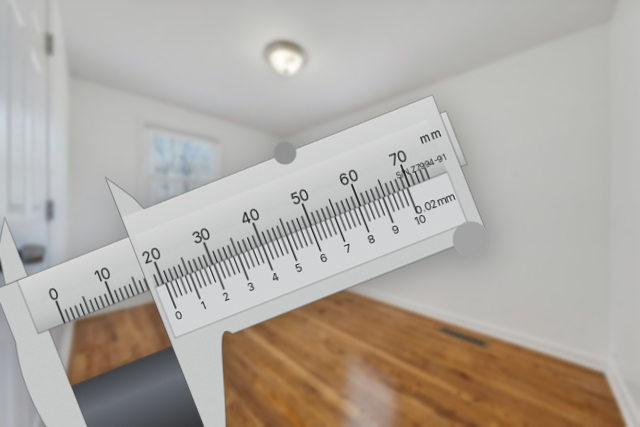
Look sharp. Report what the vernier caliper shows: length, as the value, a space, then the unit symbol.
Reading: 20.5 mm
